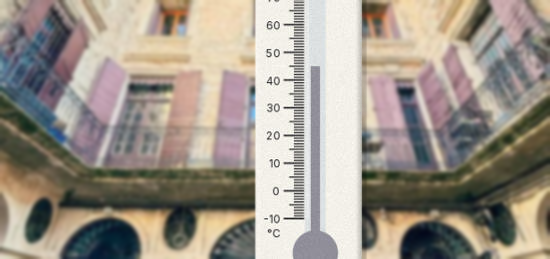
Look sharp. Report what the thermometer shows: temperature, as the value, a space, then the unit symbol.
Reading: 45 °C
